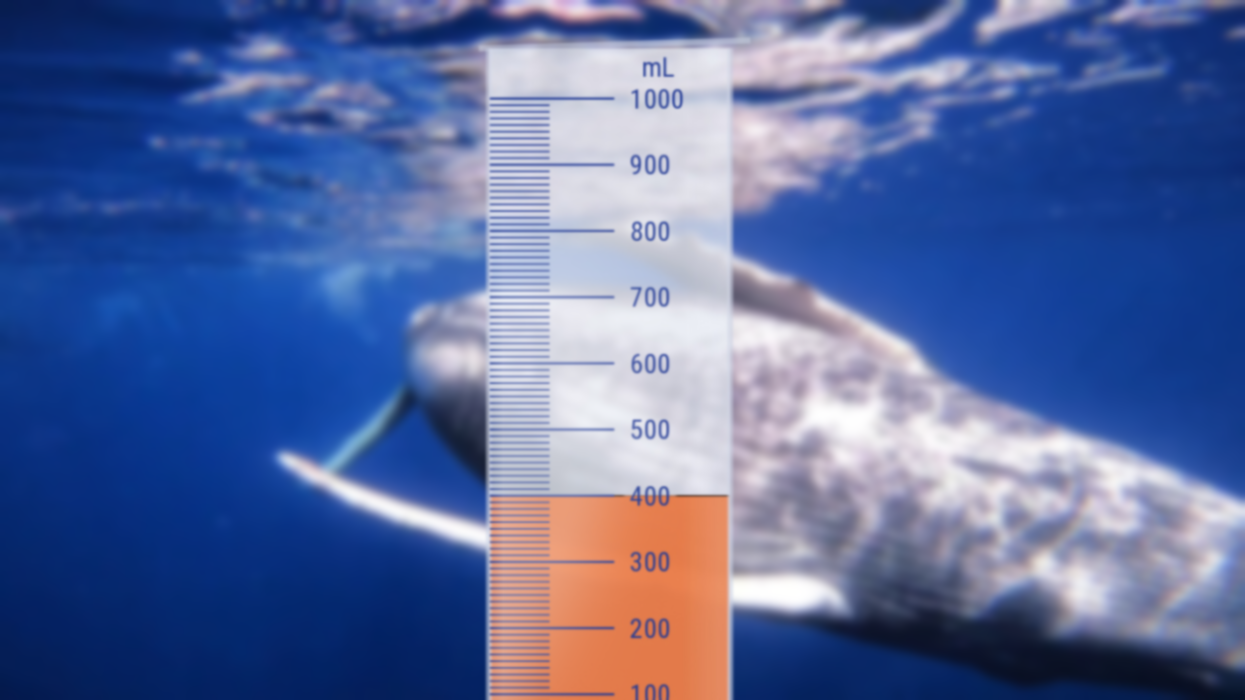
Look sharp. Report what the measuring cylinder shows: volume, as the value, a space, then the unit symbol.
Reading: 400 mL
